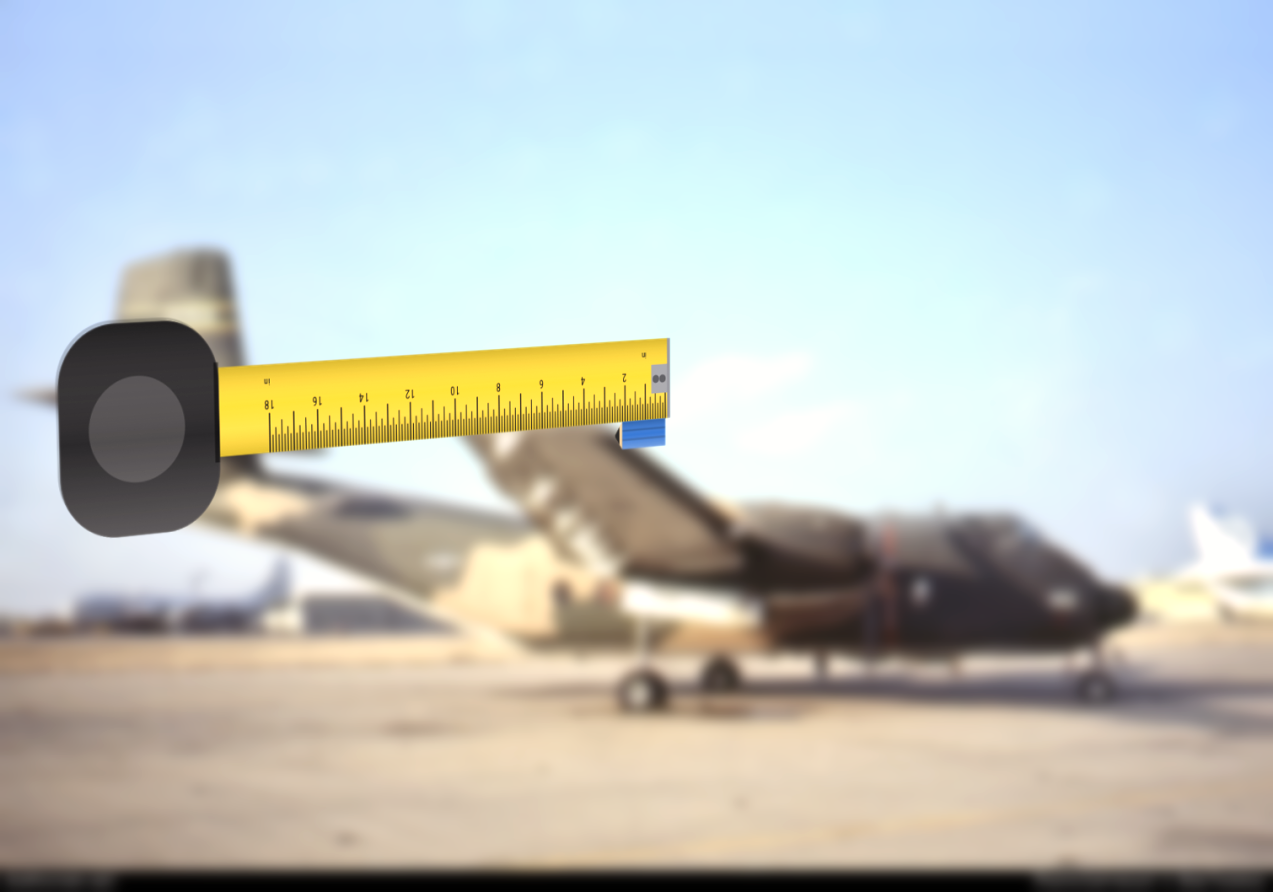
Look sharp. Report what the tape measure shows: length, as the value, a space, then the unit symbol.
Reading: 2.5 in
